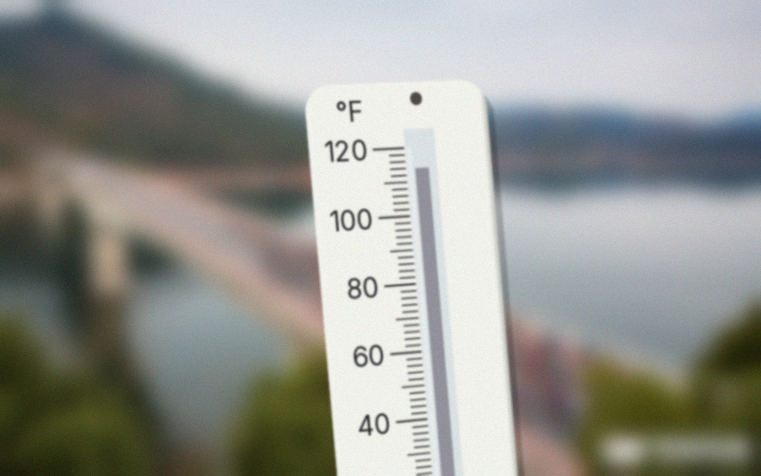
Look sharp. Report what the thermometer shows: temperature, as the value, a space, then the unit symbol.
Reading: 114 °F
